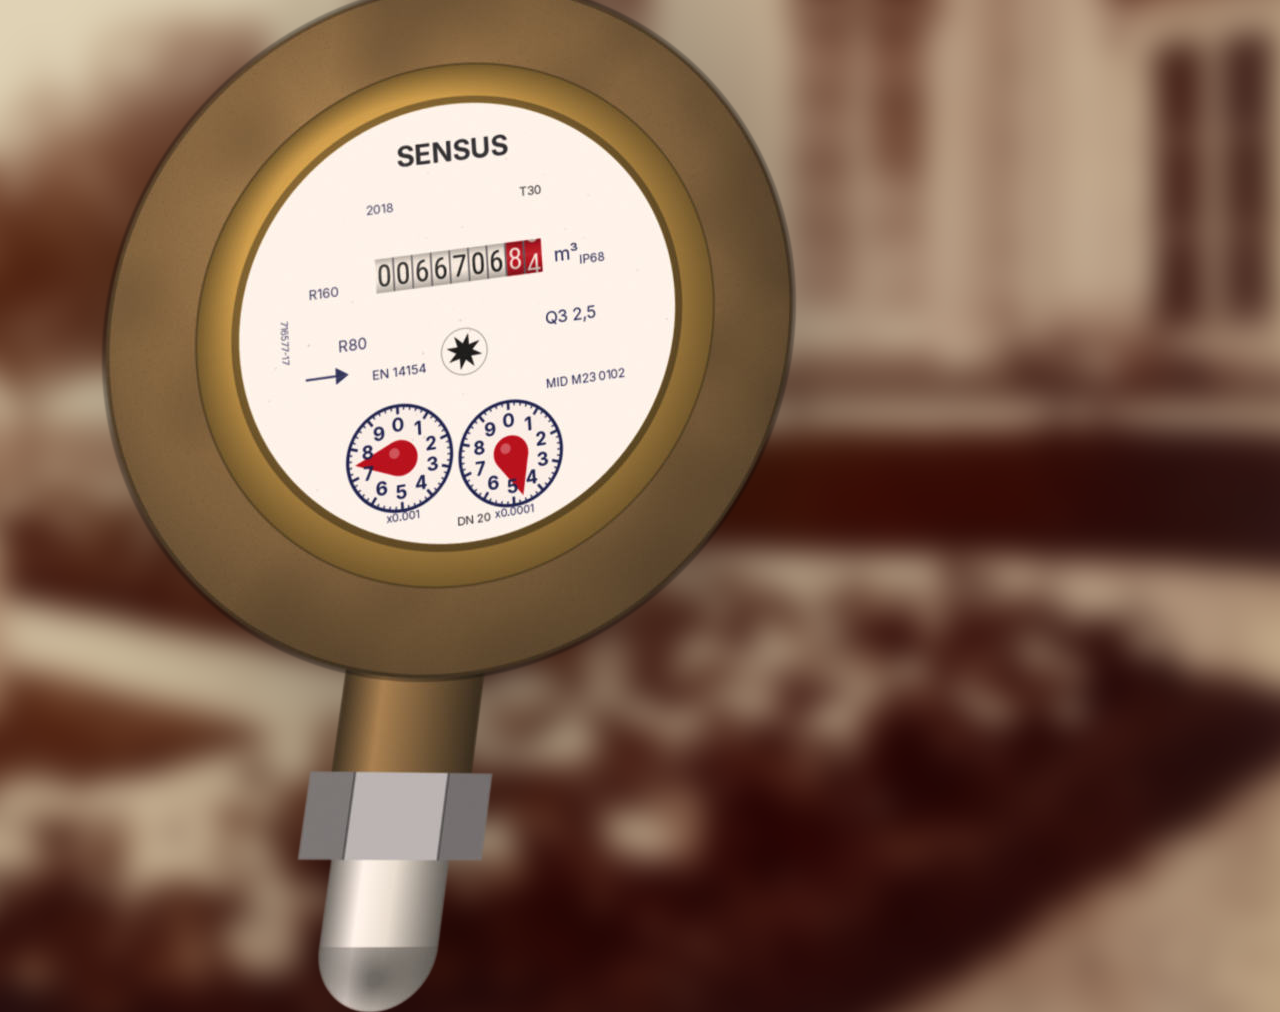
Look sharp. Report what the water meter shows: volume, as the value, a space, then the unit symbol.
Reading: 66706.8374 m³
